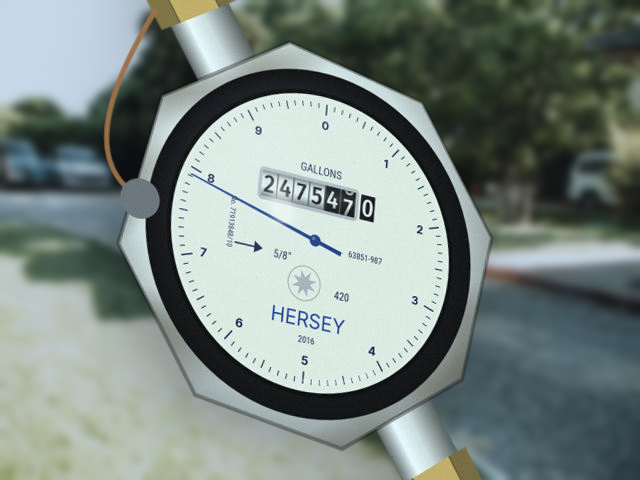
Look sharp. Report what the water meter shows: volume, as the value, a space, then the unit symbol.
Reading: 2475467.9 gal
